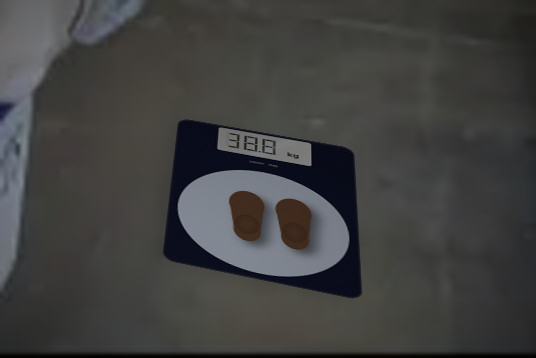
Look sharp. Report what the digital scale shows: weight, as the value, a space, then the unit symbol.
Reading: 38.8 kg
